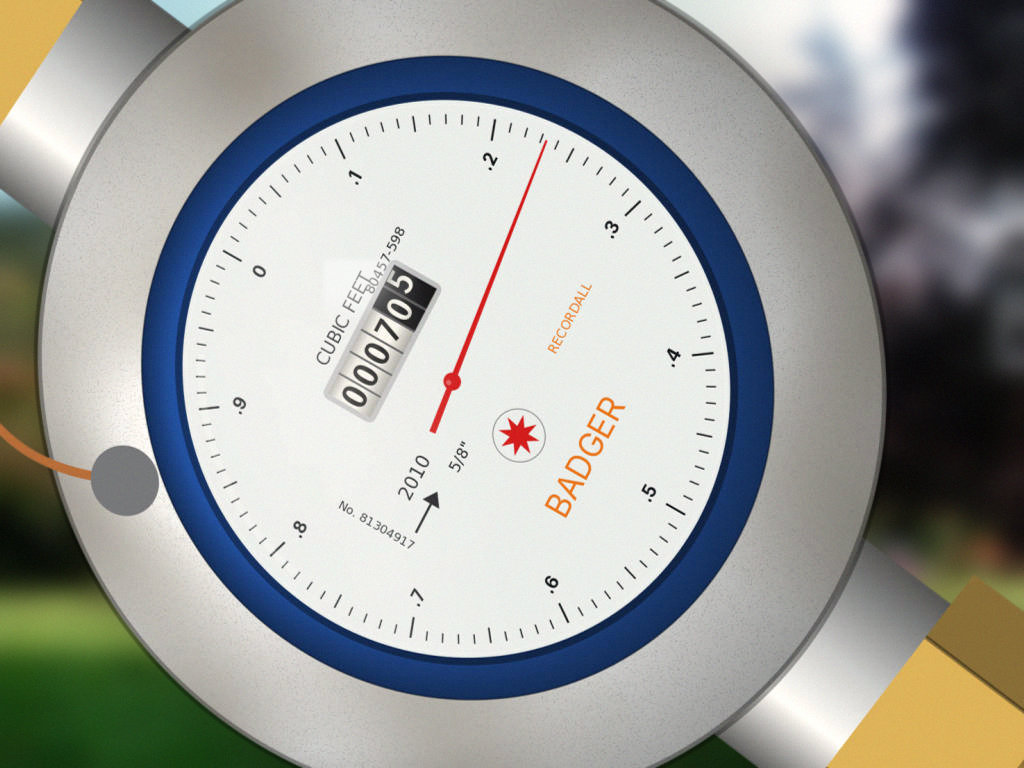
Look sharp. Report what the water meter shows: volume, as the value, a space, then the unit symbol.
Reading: 705.23 ft³
